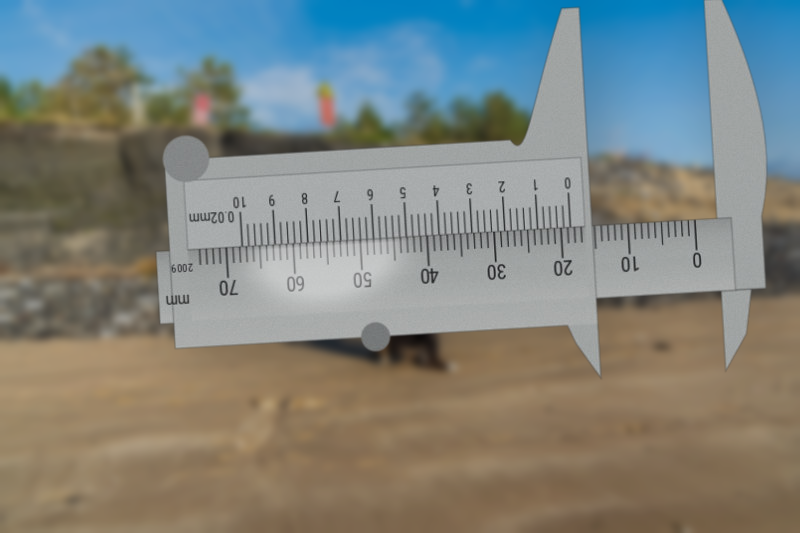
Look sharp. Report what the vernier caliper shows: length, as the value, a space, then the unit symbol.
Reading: 18.6 mm
